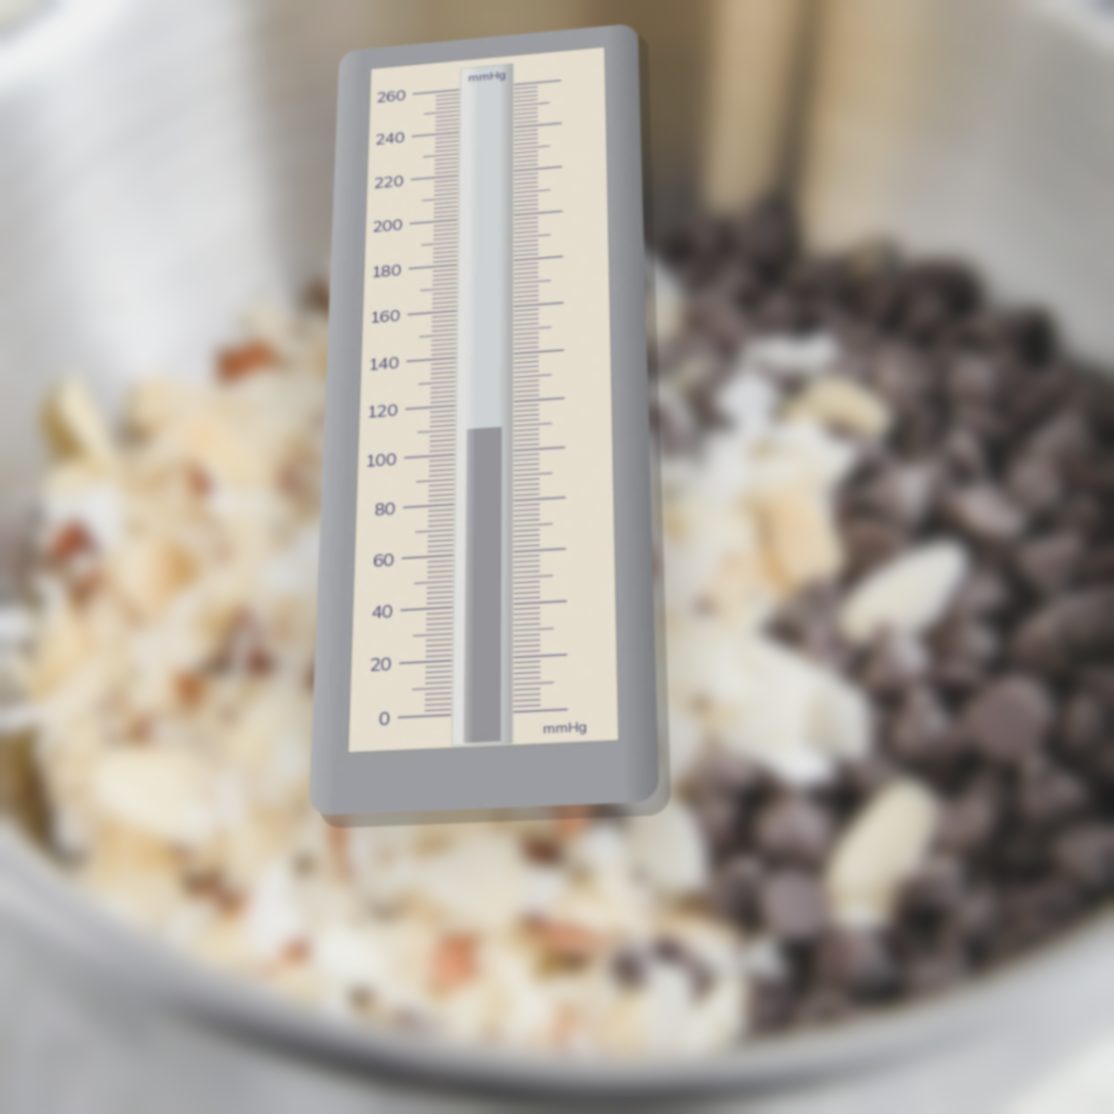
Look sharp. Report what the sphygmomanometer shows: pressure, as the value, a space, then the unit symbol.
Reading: 110 mmHg
